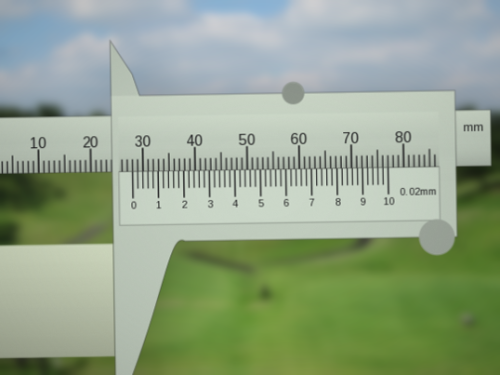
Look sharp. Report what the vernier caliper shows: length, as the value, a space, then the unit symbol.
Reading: 28.0 mm
